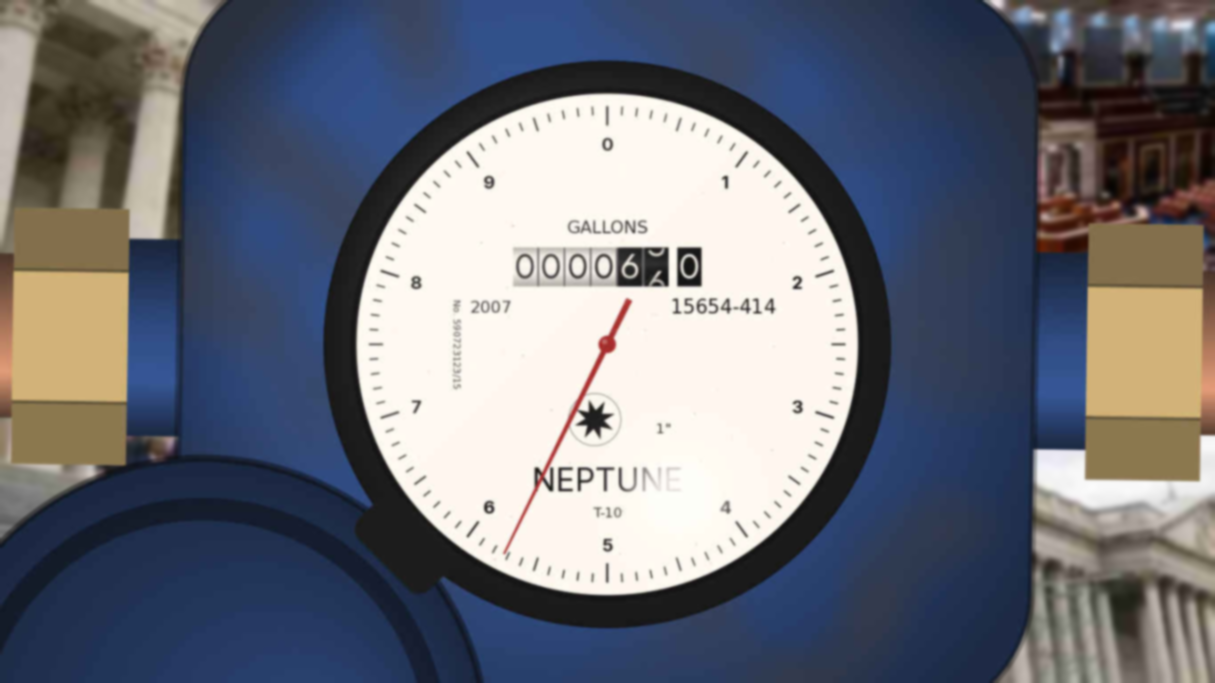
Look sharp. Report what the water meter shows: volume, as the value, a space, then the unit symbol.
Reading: 655.7 gal
